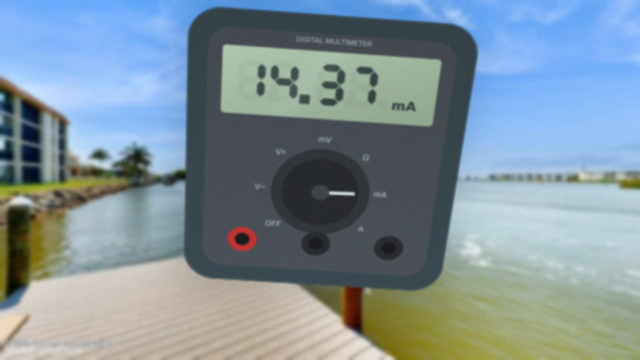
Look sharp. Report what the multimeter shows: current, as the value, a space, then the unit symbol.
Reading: 14.37 mA
